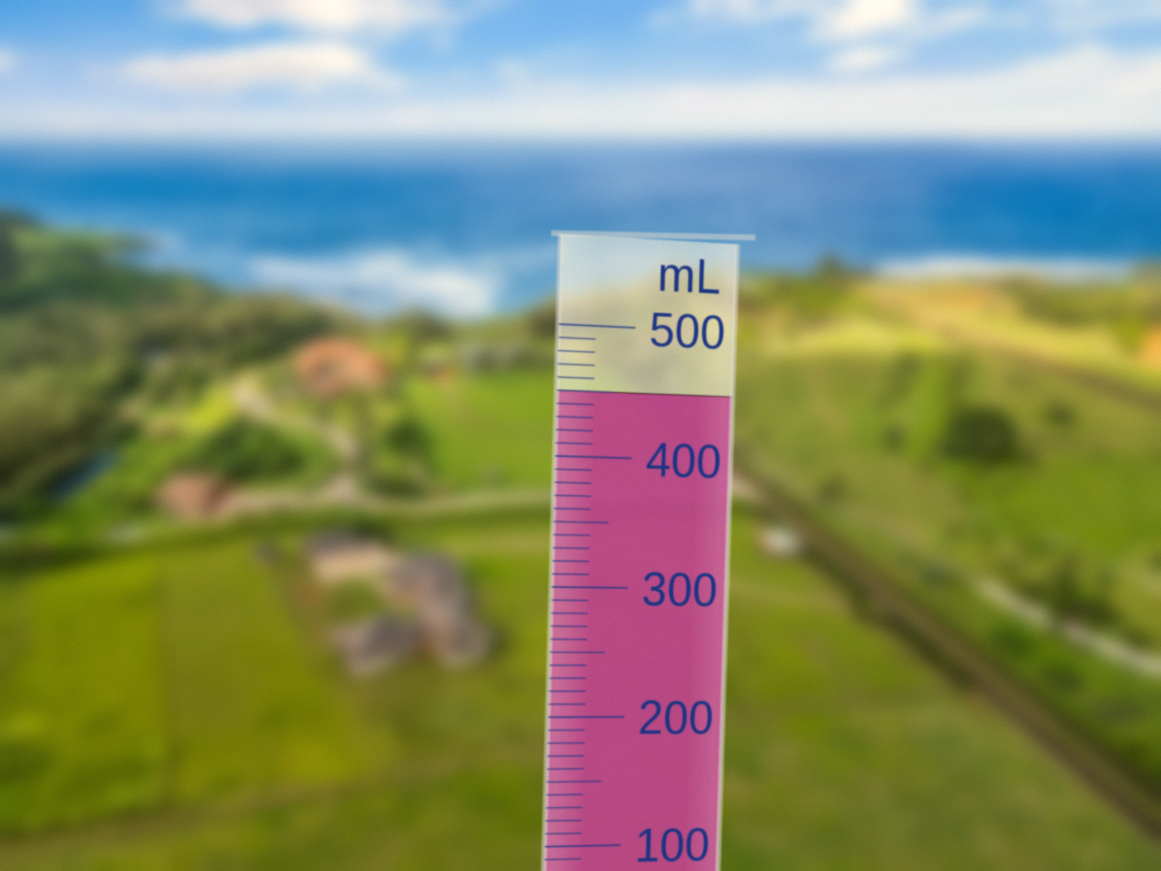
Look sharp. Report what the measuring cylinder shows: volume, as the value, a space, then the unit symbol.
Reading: 450 mL
